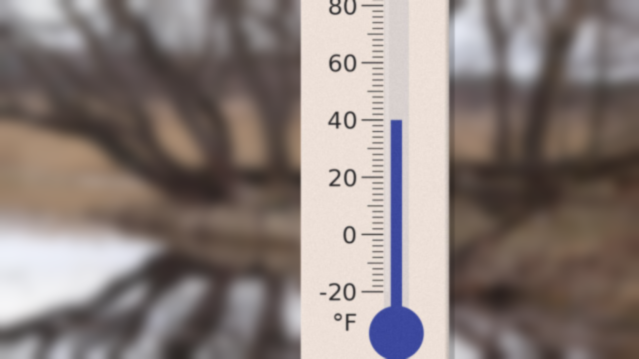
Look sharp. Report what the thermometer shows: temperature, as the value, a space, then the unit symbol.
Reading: 40 °F
